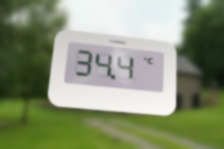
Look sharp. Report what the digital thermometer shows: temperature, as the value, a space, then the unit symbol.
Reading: 34.4 °C
